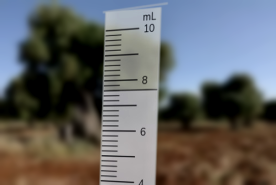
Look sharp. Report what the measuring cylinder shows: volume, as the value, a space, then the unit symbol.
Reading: 7.6 mL
